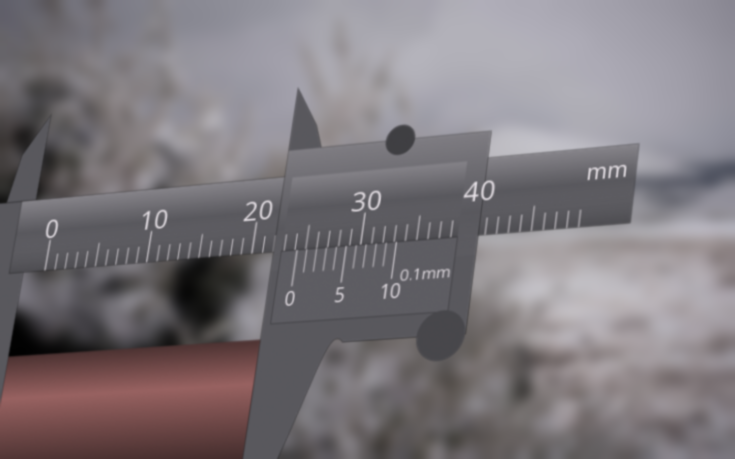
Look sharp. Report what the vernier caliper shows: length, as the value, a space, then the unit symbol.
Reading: 24.2 mm
